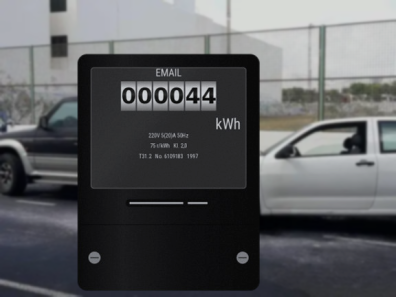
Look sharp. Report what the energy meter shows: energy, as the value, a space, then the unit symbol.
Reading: 44 kWh
